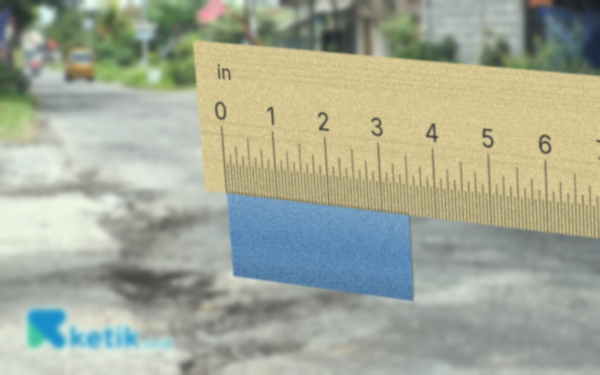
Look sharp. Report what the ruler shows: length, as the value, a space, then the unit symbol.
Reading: 3.5 in
